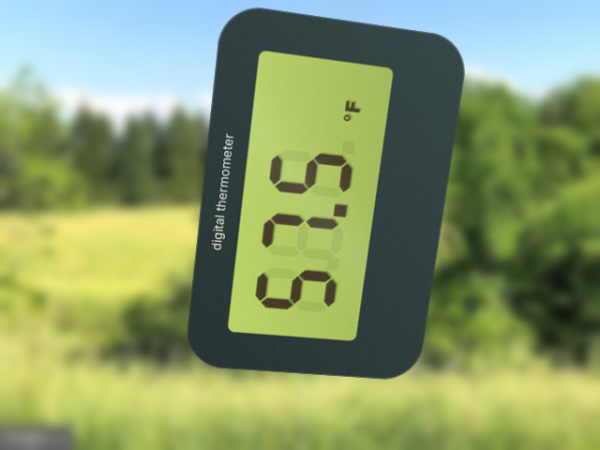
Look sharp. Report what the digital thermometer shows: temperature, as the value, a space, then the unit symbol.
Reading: 57.5 °F
